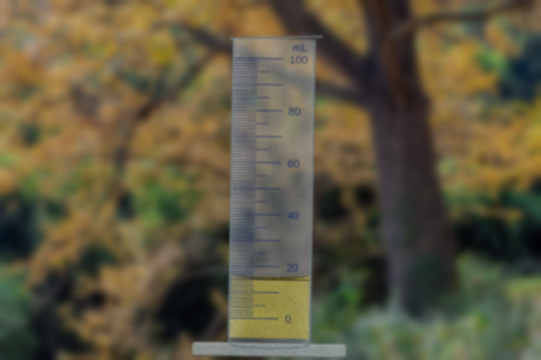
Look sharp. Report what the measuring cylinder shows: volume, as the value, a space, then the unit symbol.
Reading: 15 mL
